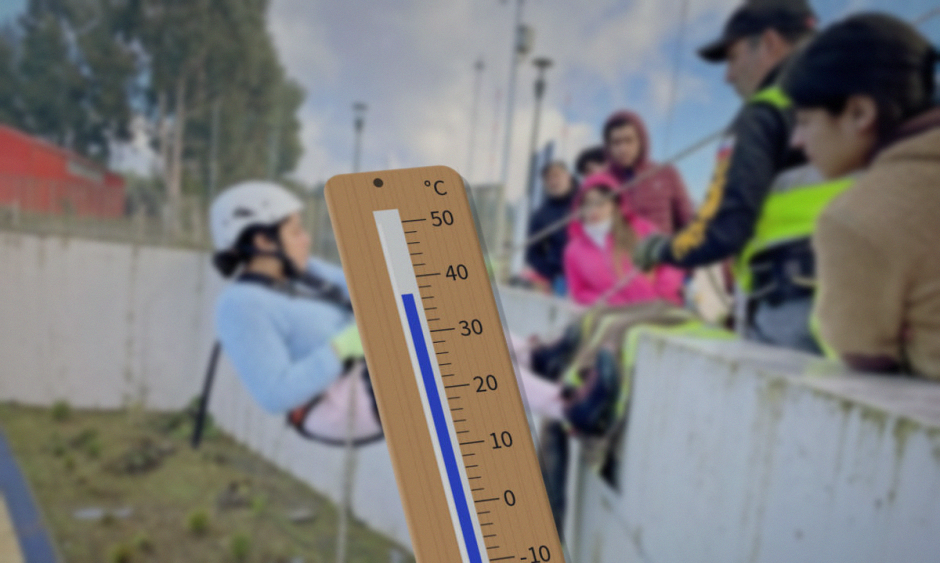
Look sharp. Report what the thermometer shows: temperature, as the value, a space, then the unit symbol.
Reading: 37 °C
